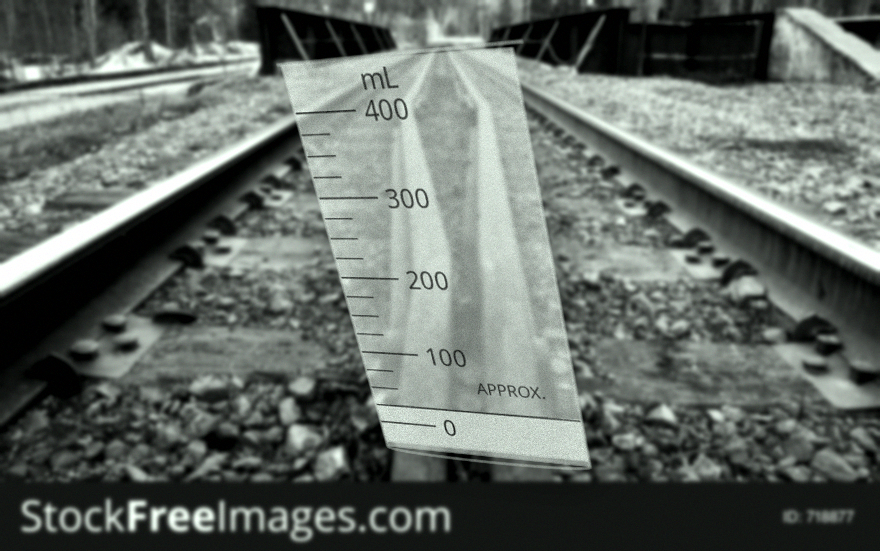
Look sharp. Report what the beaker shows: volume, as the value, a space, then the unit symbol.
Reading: 25 mL
